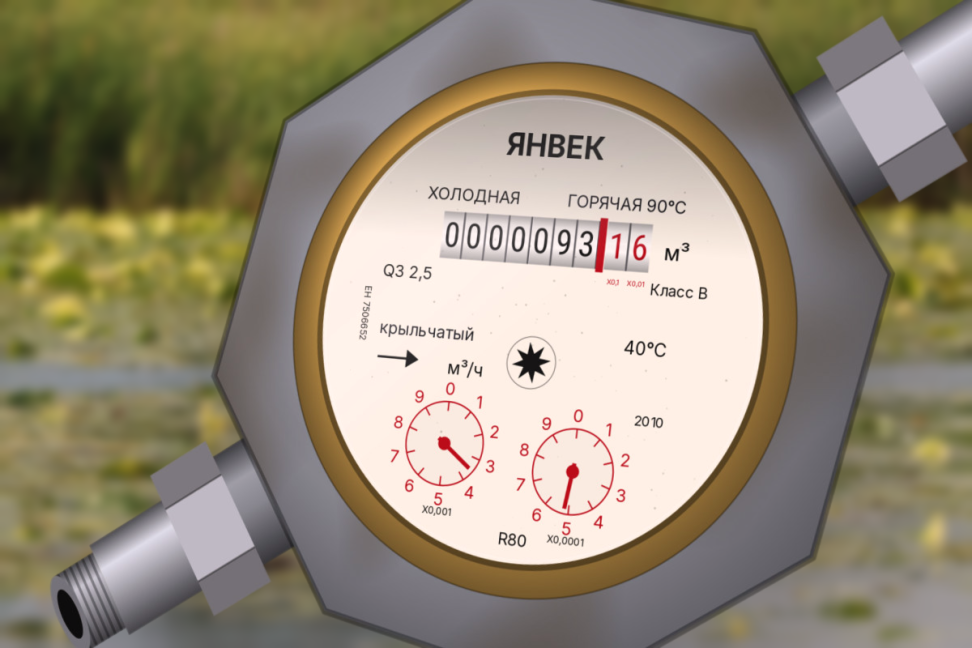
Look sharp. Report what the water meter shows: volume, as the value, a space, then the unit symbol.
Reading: 93.1635 m³
